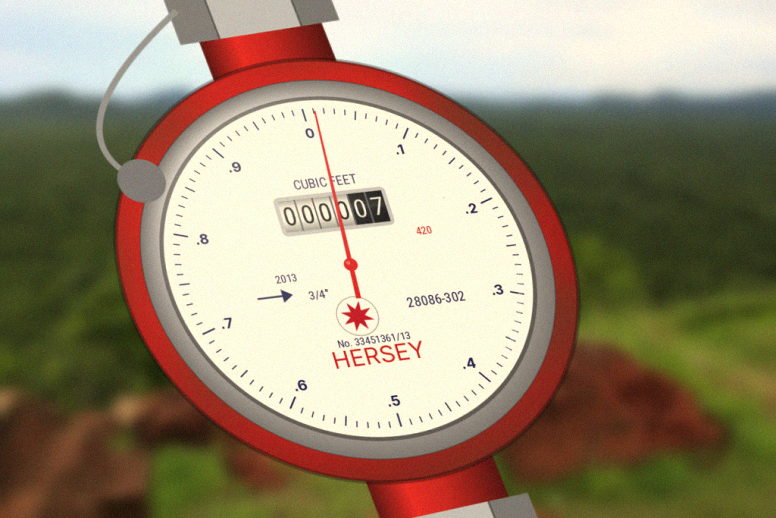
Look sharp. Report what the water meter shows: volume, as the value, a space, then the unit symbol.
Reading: 7.01 ft³
